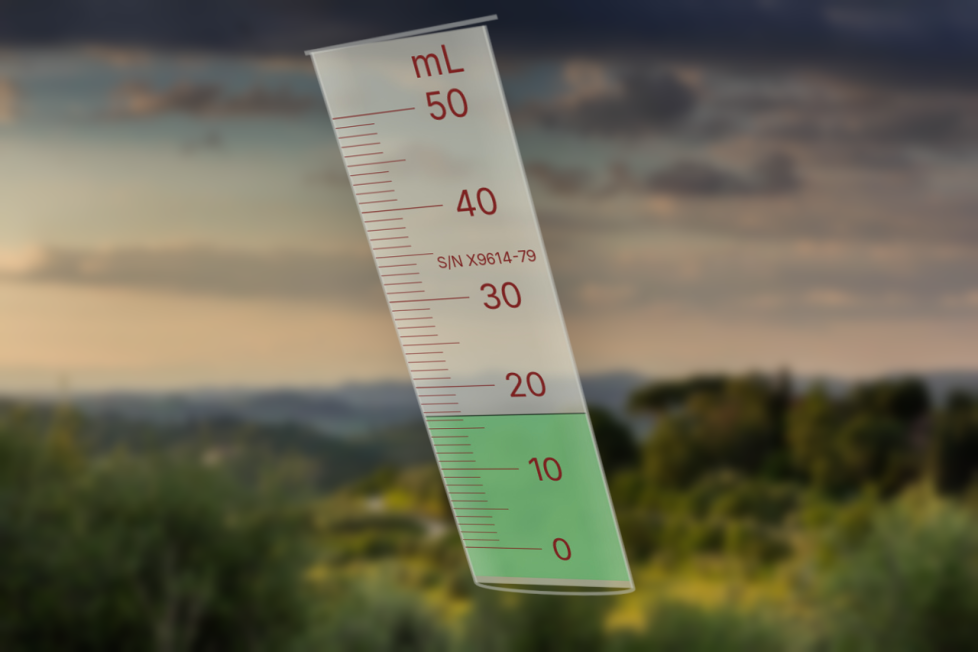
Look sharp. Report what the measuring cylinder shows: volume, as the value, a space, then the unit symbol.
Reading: 16.5 mL
